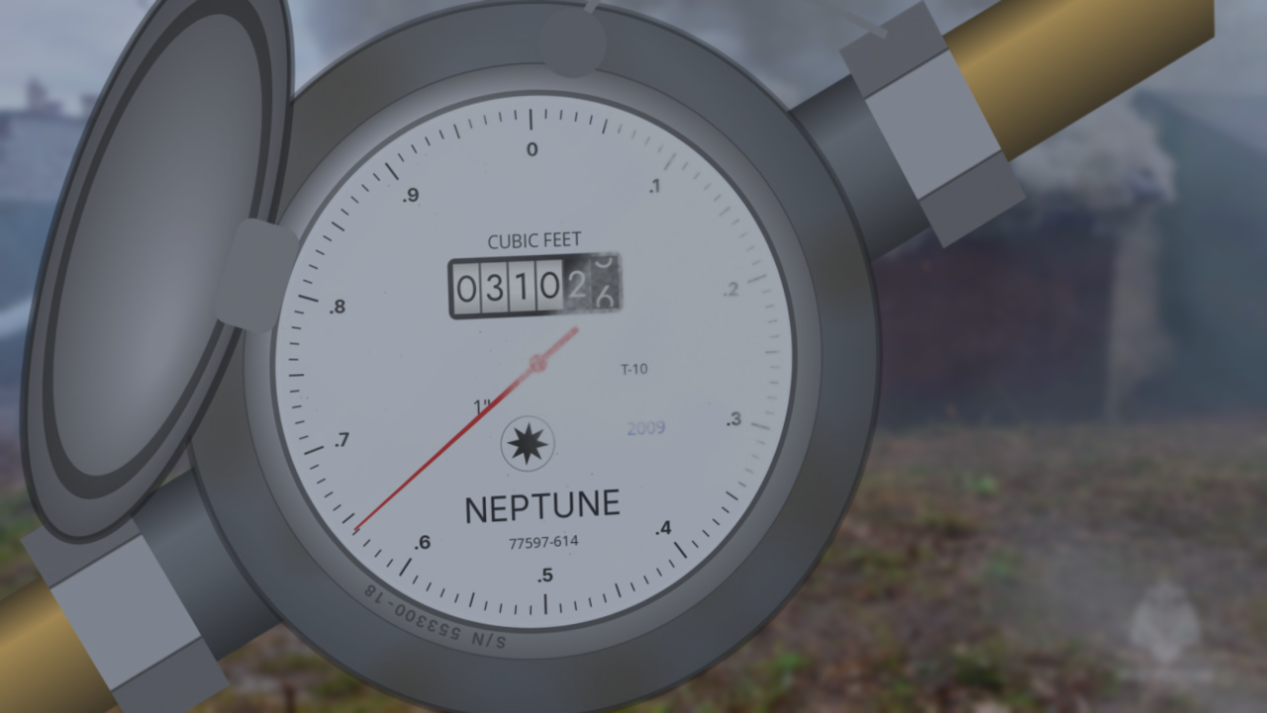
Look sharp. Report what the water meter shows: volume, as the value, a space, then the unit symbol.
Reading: 31025.64 ft³
